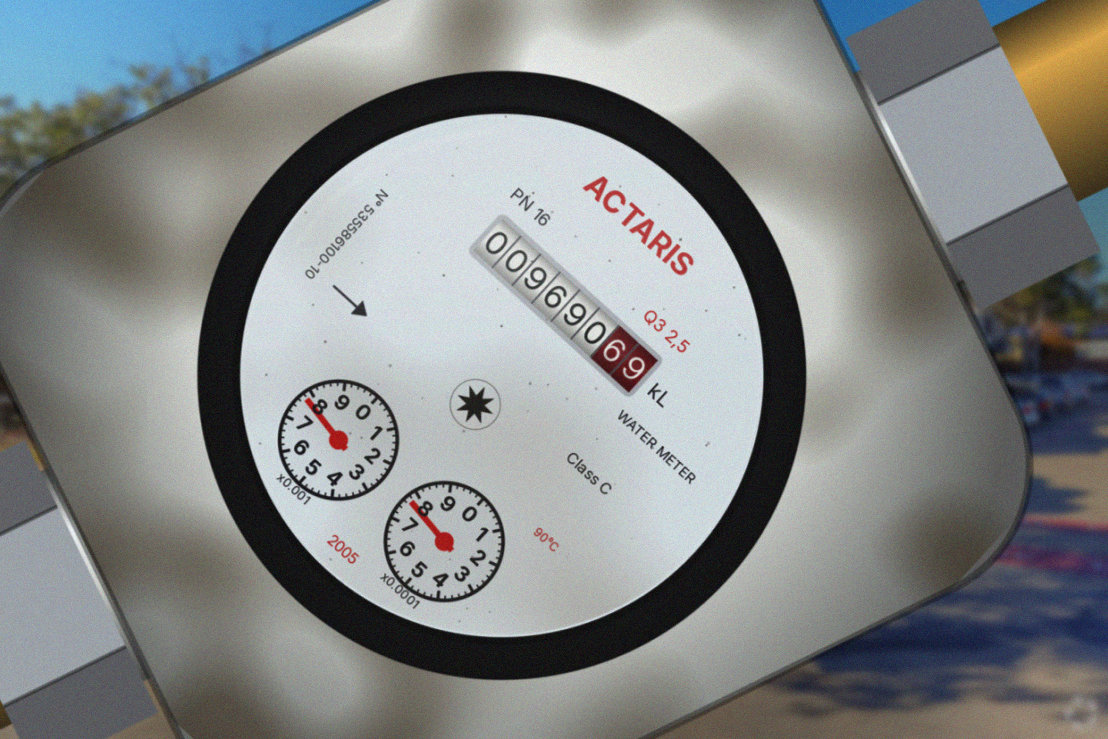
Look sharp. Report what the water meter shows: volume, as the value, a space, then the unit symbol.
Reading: 9690.6977 kL
